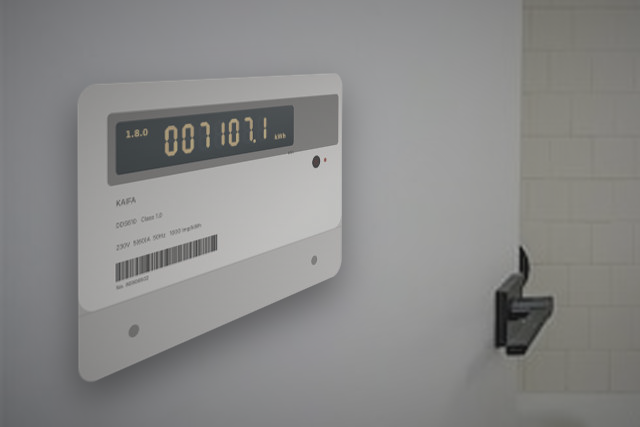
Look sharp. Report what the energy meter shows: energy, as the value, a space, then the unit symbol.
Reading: 7107.1 kWh
